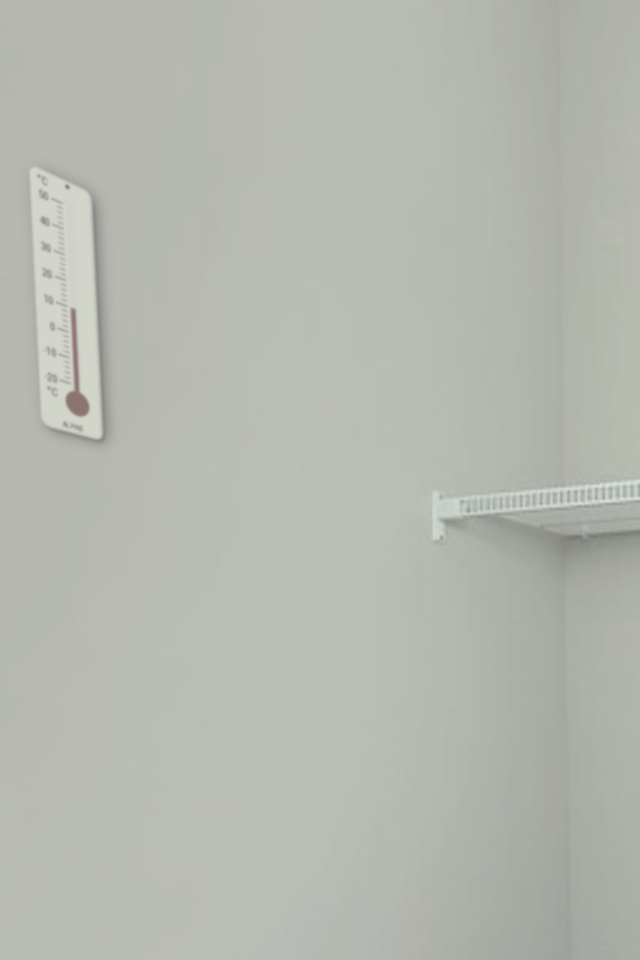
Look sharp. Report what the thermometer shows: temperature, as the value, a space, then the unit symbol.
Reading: 10 °C
